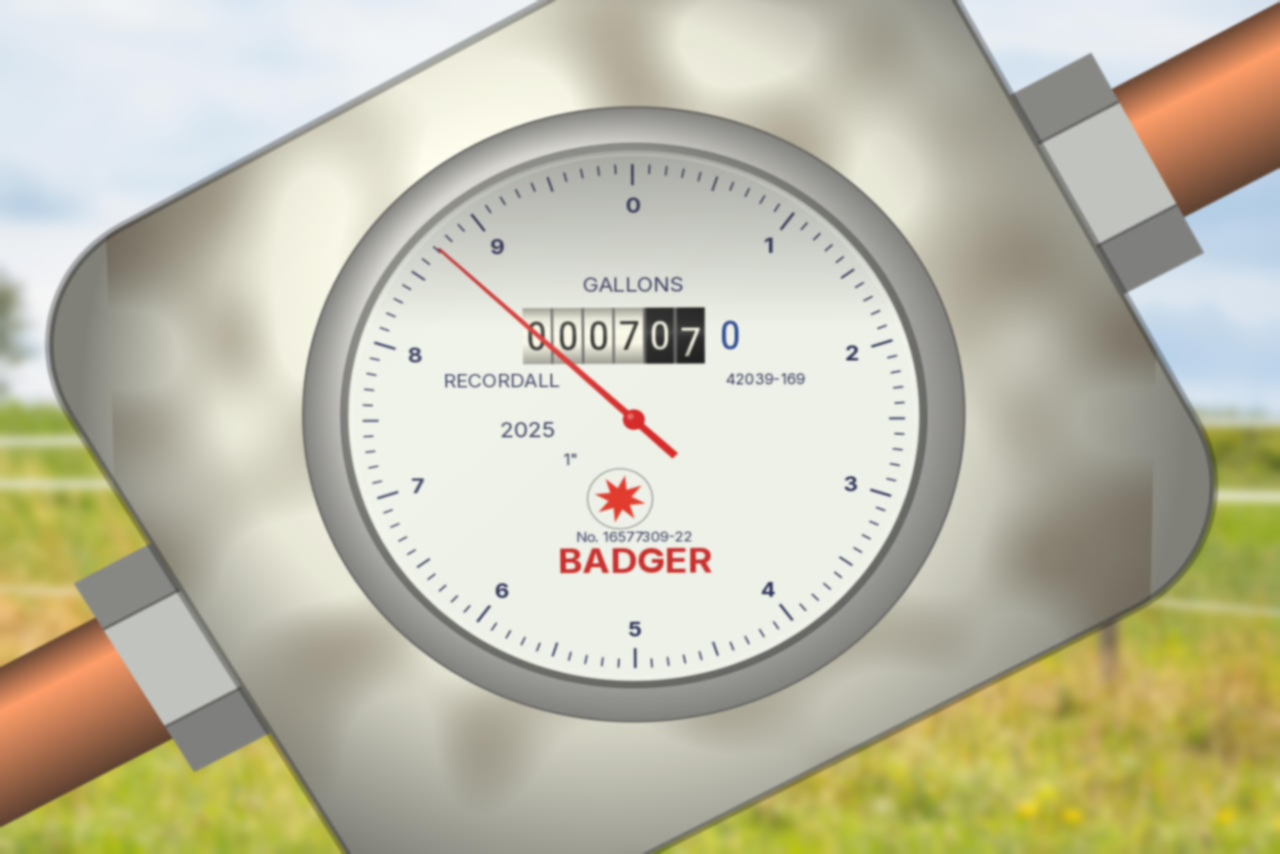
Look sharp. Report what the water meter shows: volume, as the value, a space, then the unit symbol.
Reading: 7068.7 gal
